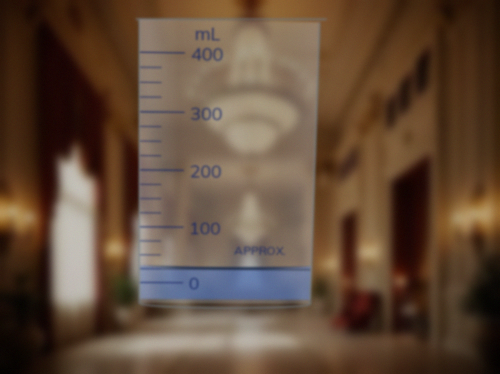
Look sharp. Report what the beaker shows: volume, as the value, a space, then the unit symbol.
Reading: 25 mL
